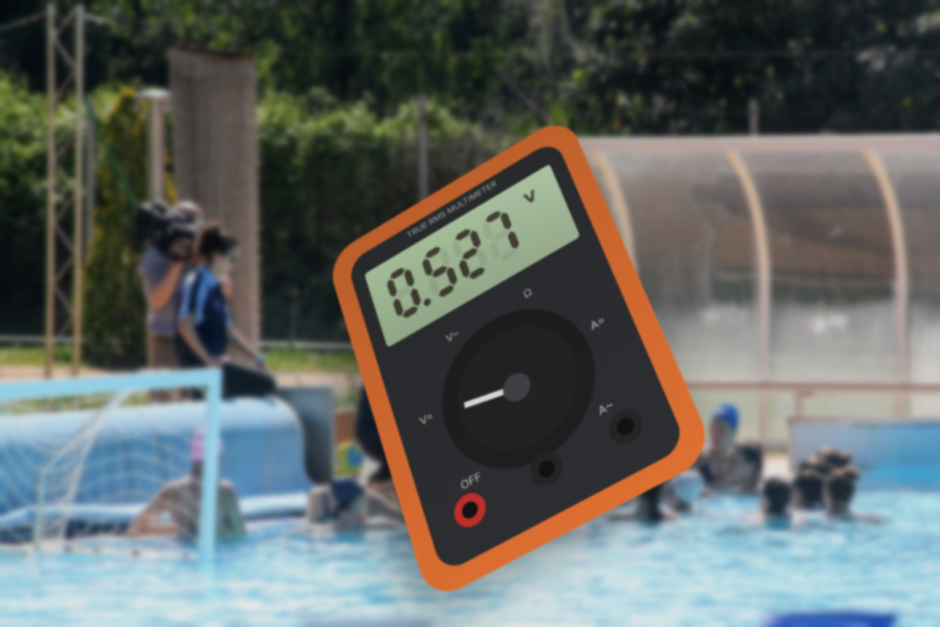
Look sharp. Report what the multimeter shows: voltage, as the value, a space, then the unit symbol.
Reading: 0.527 V
